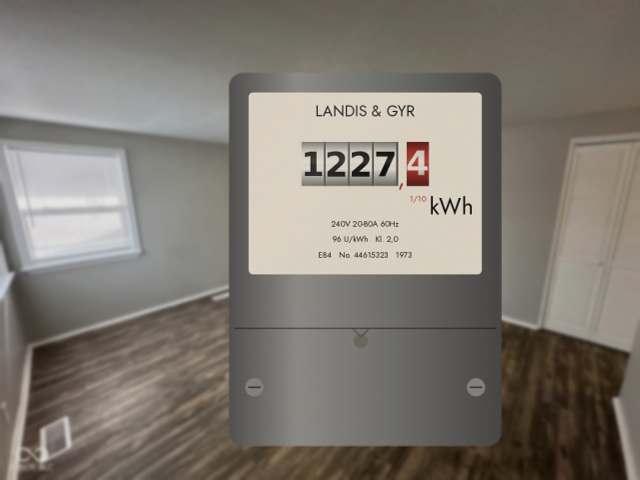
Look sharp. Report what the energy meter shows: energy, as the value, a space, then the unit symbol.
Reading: 1227.4 kWh
